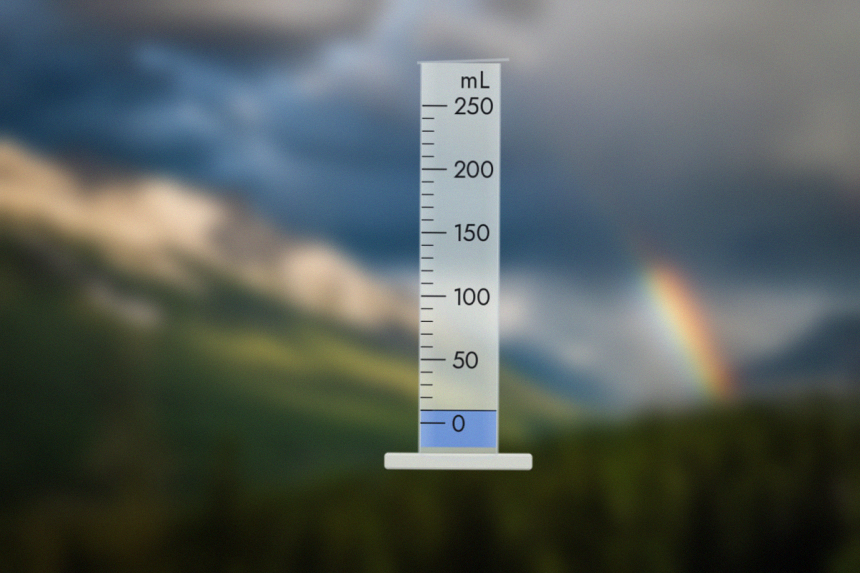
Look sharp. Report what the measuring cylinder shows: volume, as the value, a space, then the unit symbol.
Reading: 10 mL
